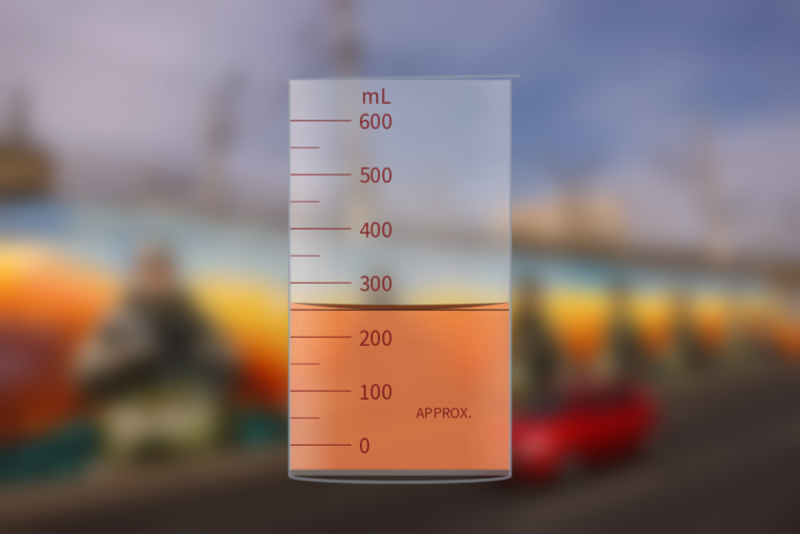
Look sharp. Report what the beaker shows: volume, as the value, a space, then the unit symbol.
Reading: 250 mL
